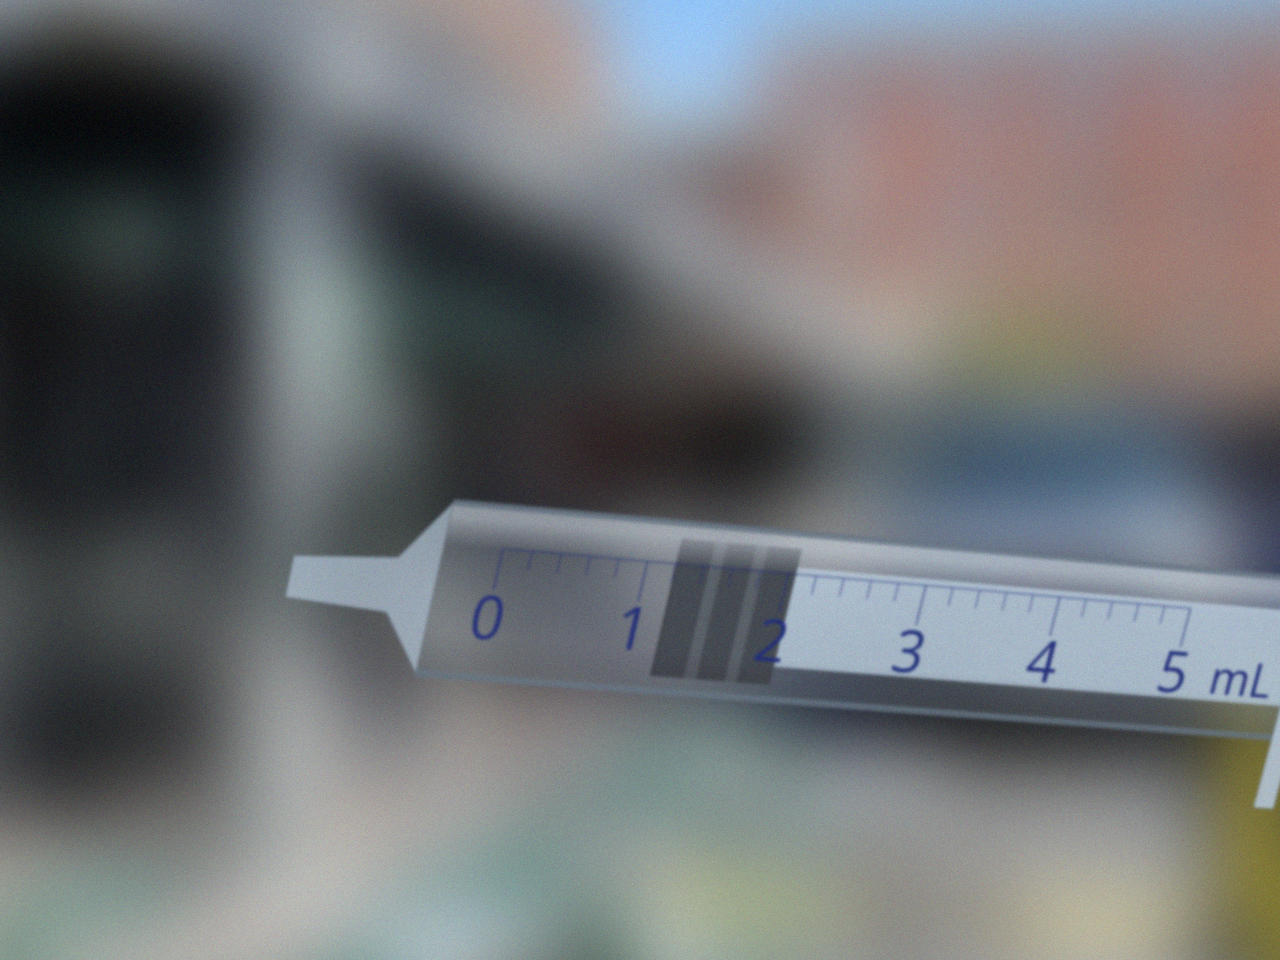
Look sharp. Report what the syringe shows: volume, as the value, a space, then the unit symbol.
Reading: 1.2 mL
